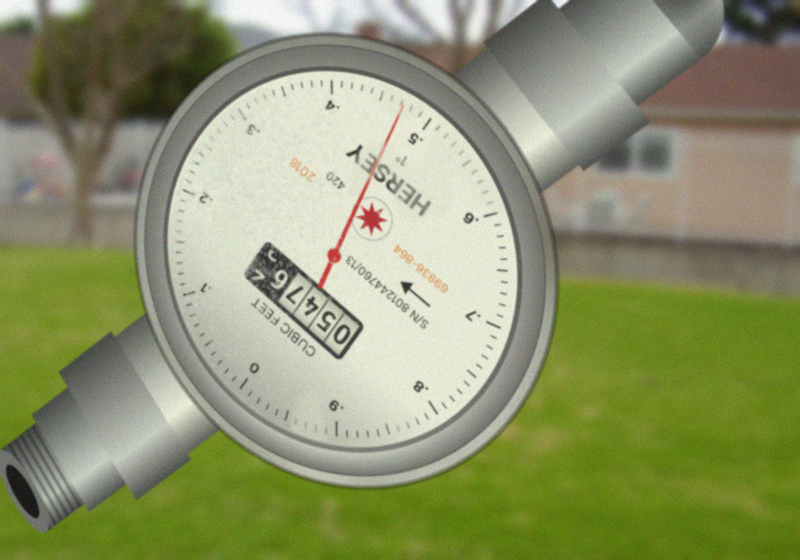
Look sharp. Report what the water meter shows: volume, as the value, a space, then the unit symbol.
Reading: 54762.47 ft³
